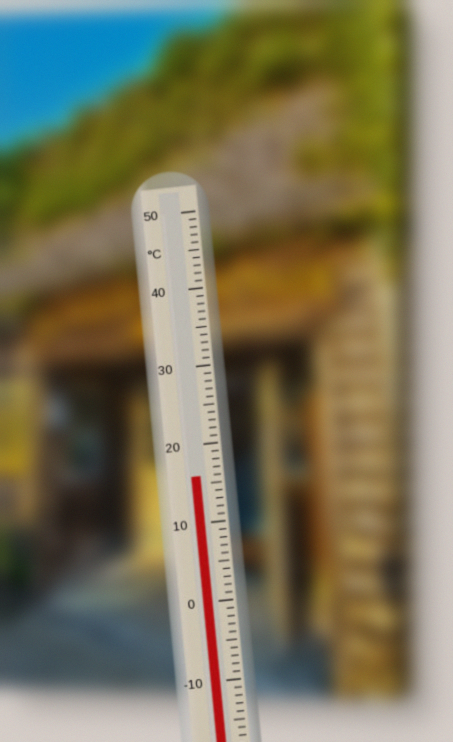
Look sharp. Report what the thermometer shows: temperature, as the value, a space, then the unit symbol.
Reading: 16 °C
